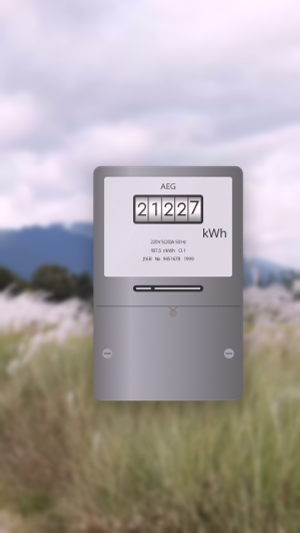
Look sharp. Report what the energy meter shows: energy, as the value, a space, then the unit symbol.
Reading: 21227 kWh
